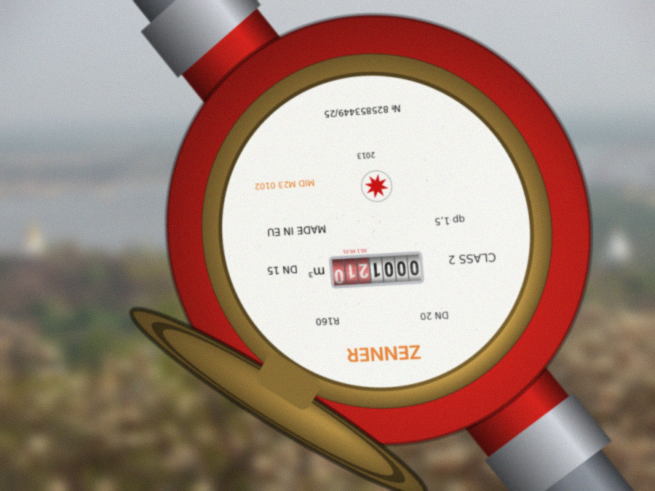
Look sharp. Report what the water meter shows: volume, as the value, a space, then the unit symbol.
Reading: 1.210 m³
